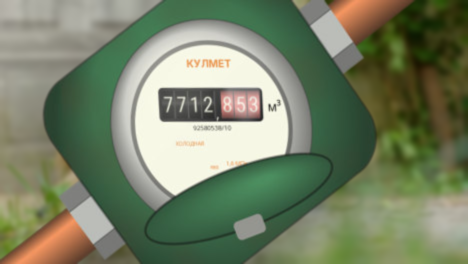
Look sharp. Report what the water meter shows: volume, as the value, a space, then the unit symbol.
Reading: 7712.853 m³
